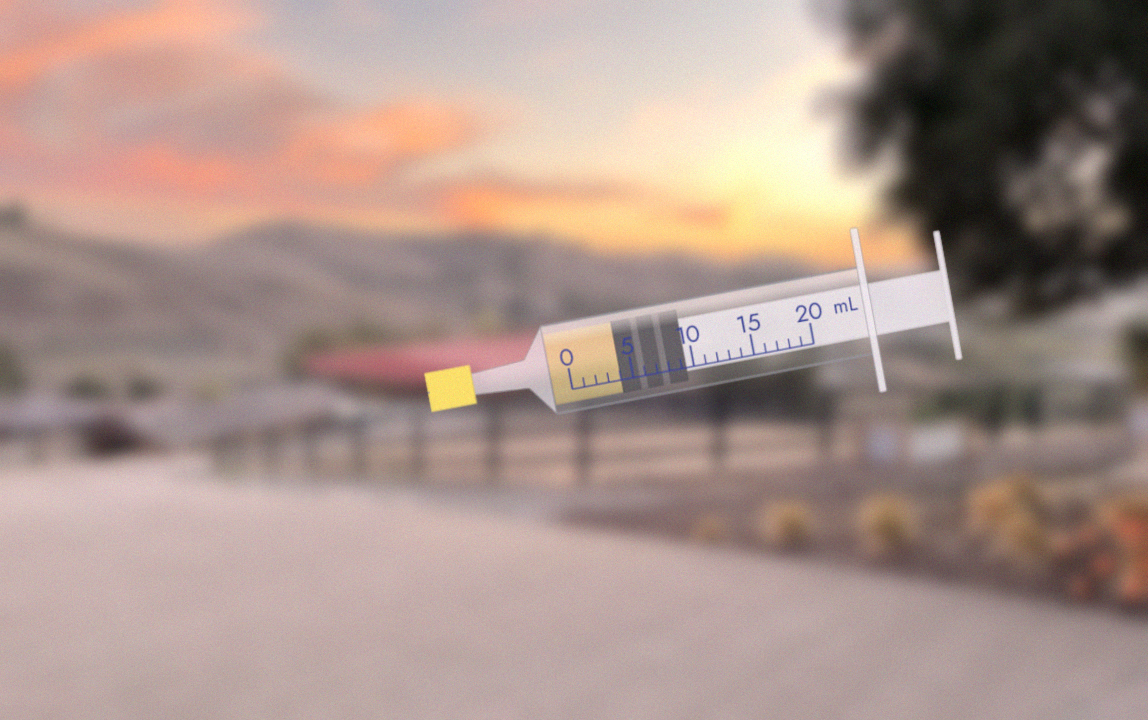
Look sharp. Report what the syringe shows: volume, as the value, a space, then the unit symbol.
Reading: 4 mL
